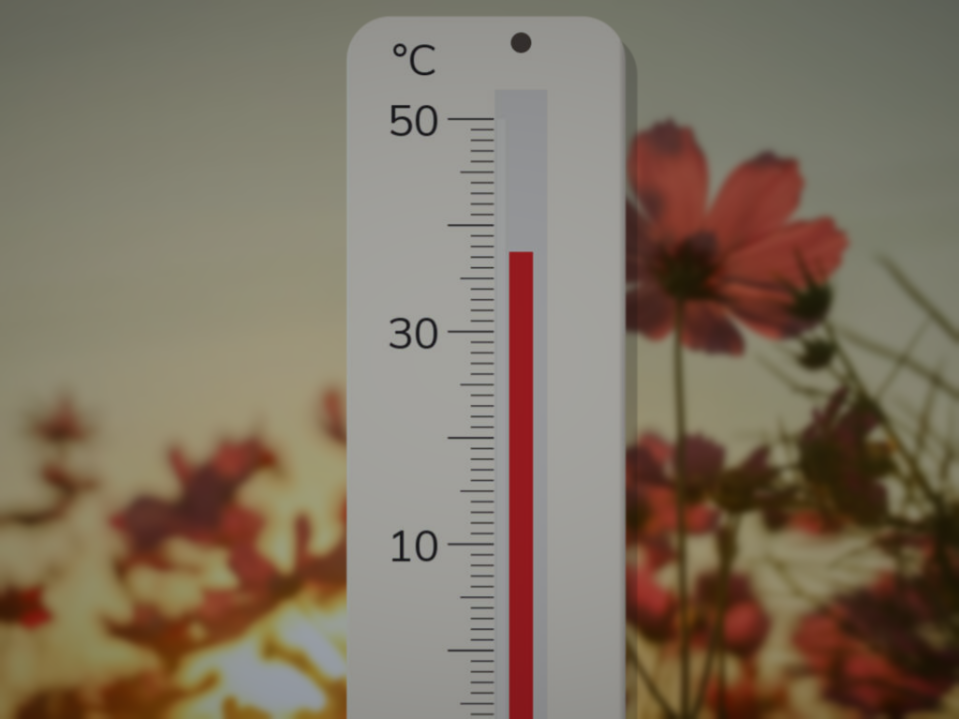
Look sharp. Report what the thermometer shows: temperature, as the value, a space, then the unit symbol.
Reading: 37.5 °C
